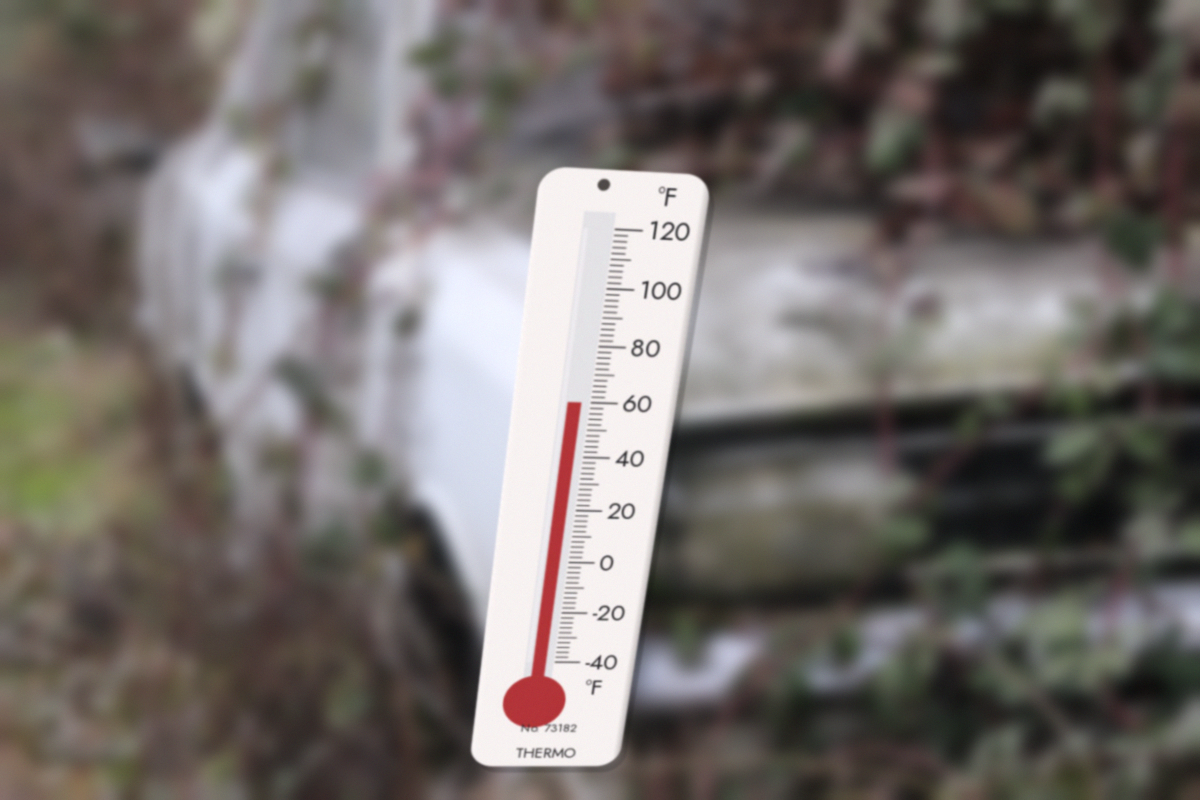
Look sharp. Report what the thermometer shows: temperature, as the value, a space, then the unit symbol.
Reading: 60 °F
